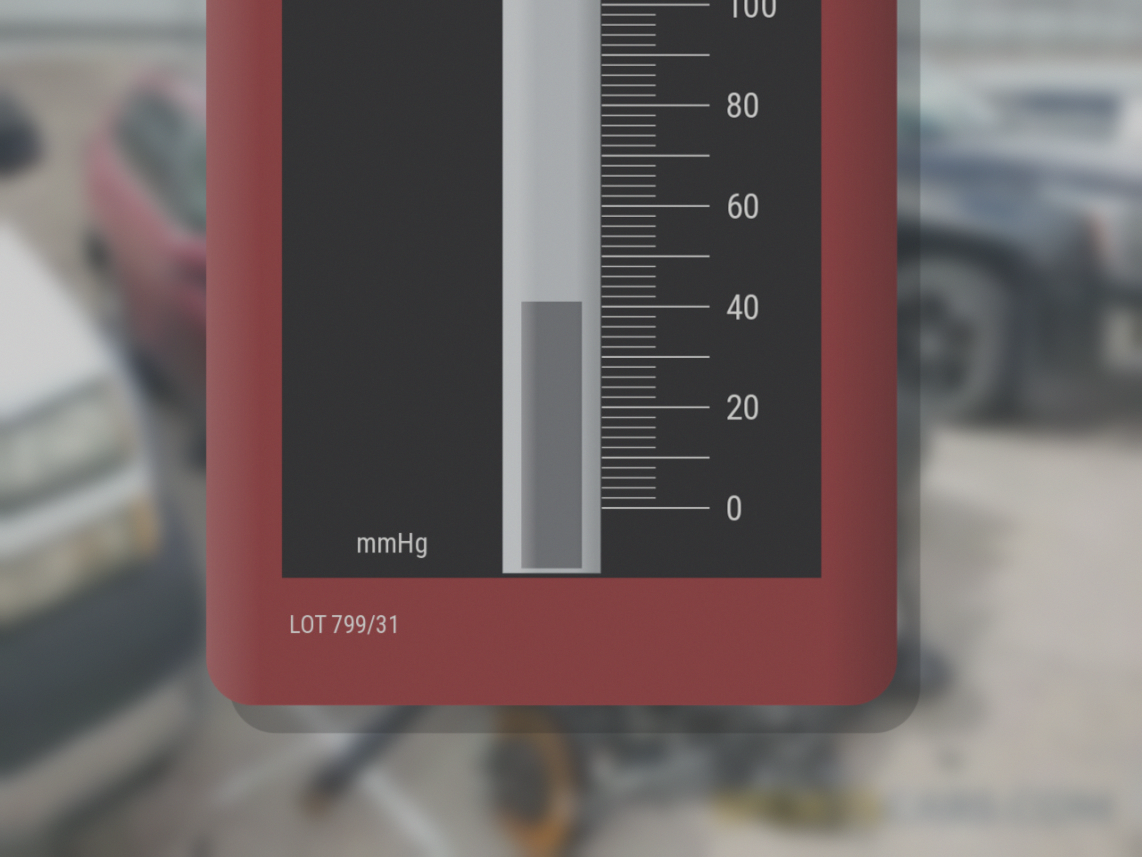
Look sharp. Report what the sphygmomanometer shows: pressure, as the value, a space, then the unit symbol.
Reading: 41 mmHg
